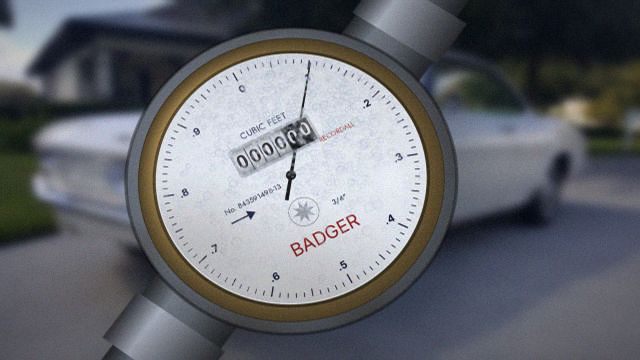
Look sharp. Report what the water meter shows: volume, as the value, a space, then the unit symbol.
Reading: 0.10 ft³
